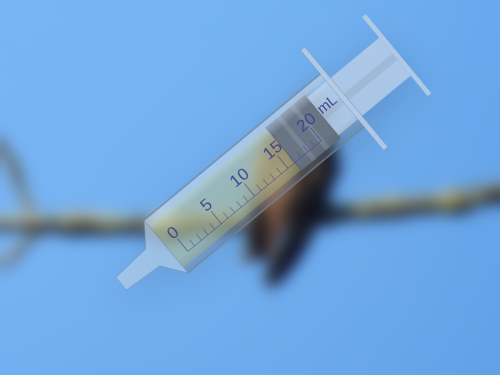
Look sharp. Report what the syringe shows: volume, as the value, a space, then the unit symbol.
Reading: 16 mL
